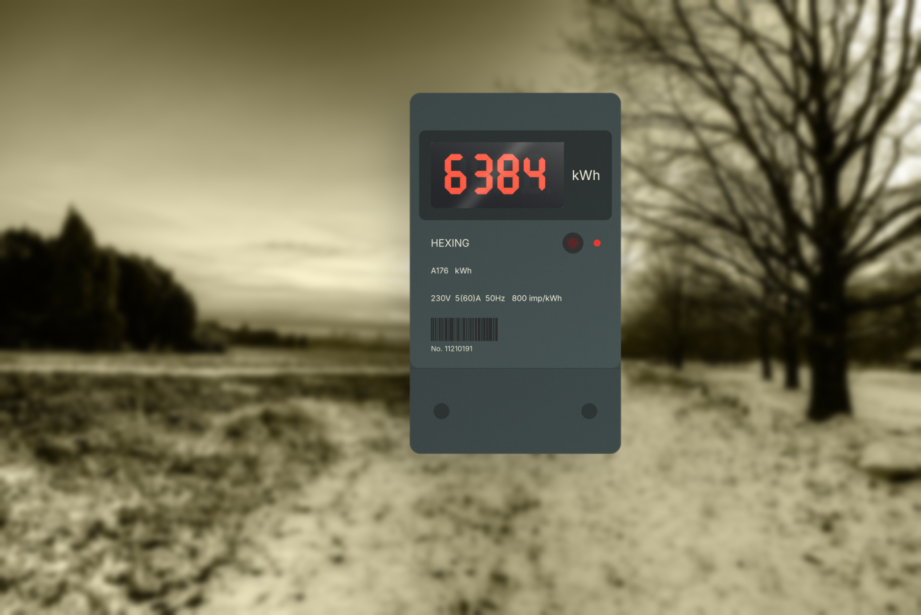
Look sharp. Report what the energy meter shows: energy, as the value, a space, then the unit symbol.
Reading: 6384 kWh
